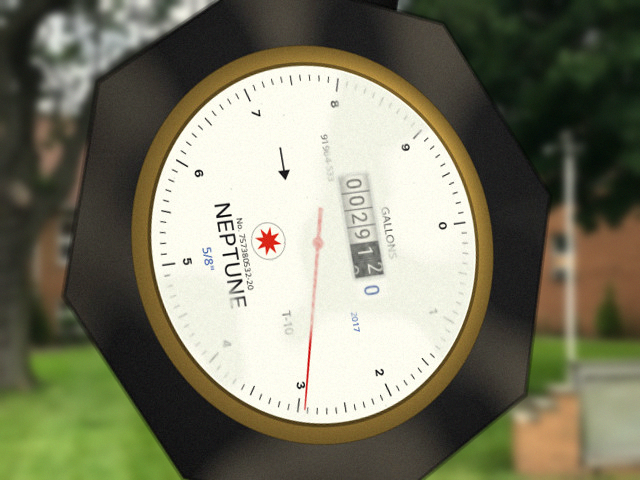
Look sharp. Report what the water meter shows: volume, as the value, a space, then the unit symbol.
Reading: 29122.9 gal
